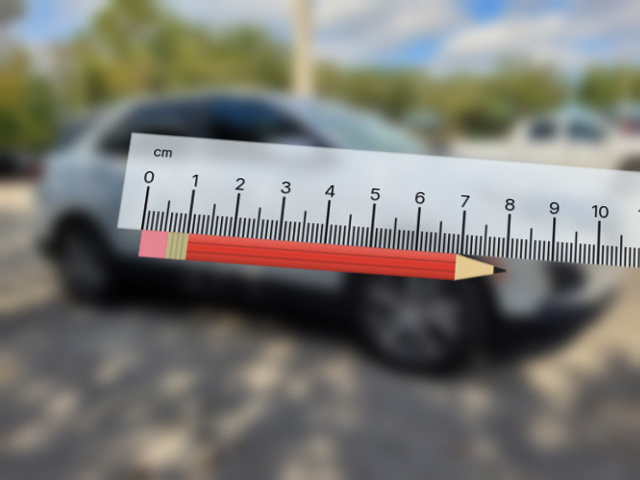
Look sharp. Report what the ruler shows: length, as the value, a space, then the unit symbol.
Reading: 8 cm
